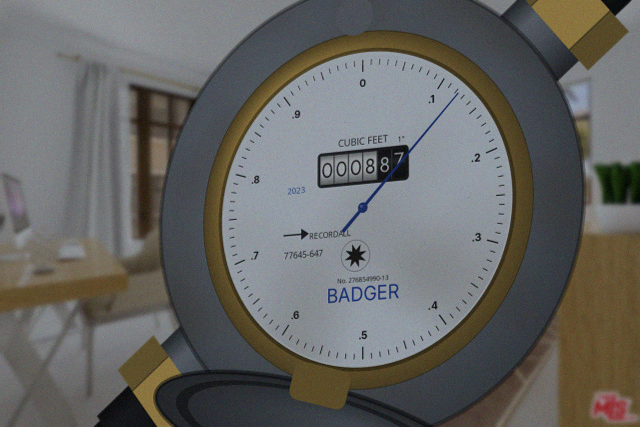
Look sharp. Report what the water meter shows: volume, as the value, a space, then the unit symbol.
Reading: 887.12 ft³
